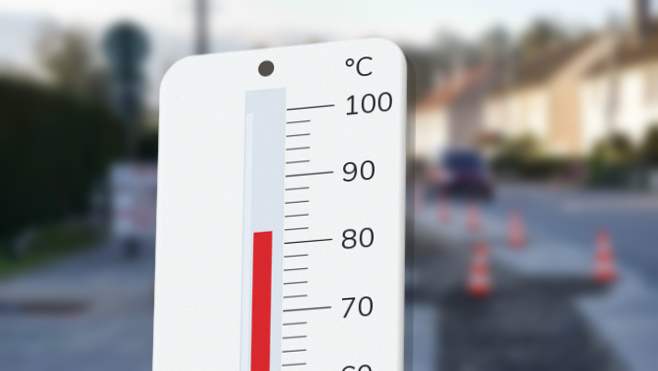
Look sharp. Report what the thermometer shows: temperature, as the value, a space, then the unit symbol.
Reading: 82 °C
